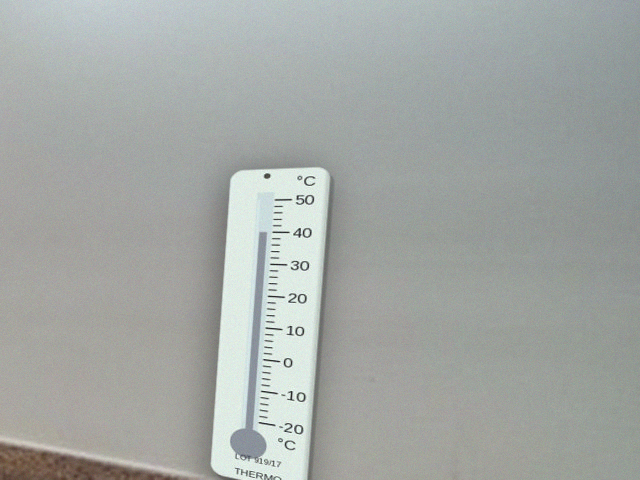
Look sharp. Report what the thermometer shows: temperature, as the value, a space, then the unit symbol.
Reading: 40 °C
